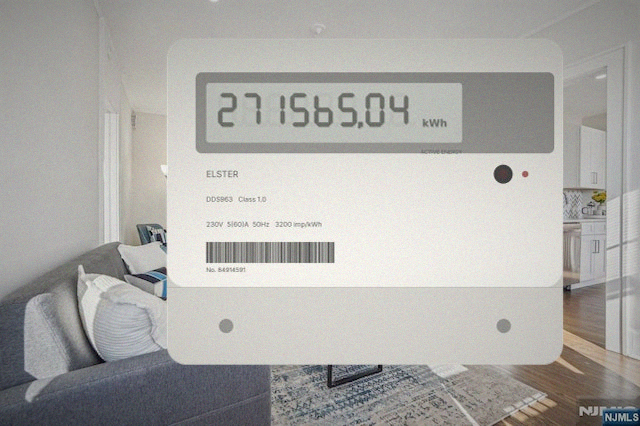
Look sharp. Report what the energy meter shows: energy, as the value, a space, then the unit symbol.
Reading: 271565.04 kWh
